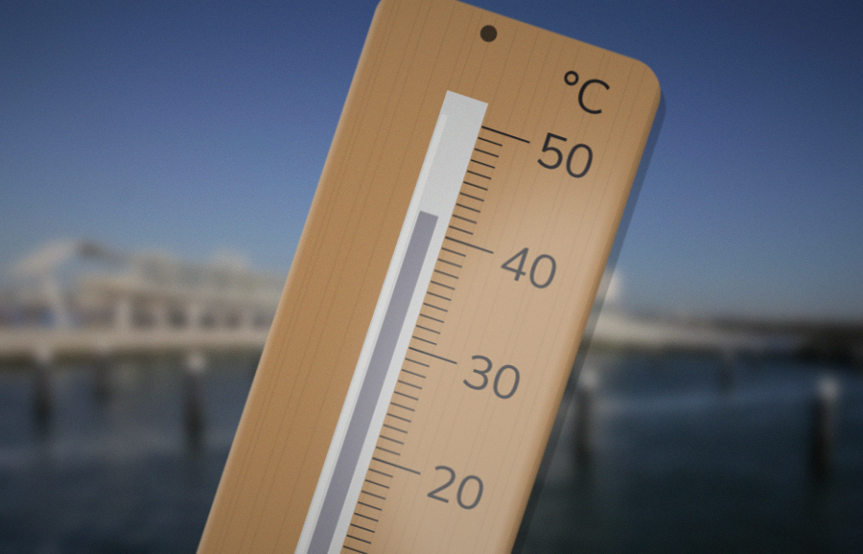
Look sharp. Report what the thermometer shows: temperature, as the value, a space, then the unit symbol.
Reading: 41.5 °C
